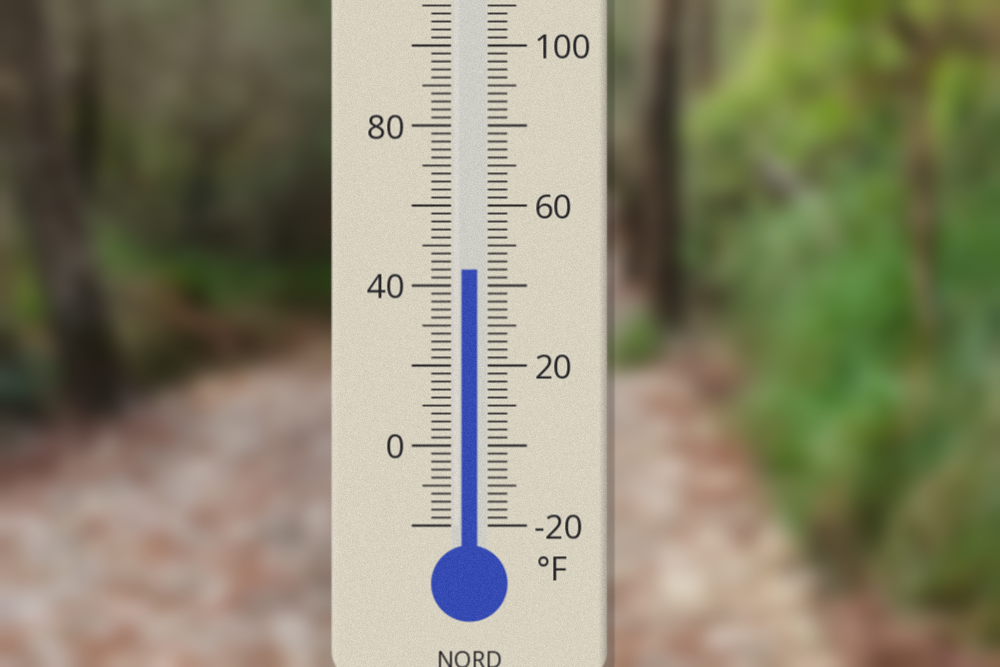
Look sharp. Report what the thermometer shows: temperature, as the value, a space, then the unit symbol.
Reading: 44 °F
